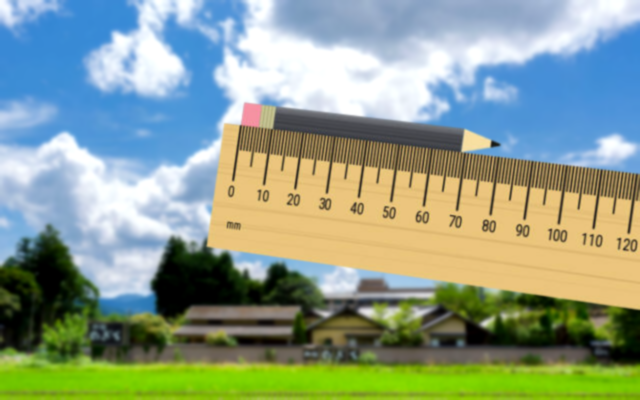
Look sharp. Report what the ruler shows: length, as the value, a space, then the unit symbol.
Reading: 80 mm
